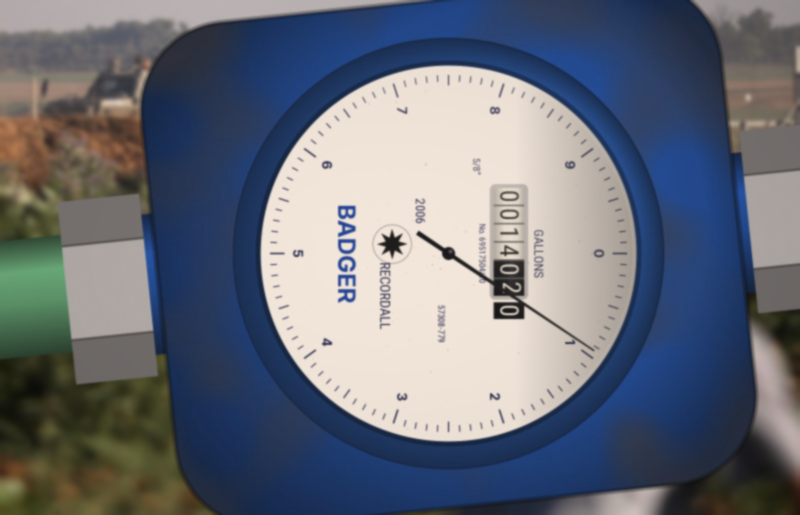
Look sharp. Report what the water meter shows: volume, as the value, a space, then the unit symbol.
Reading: 14020.9 gal
